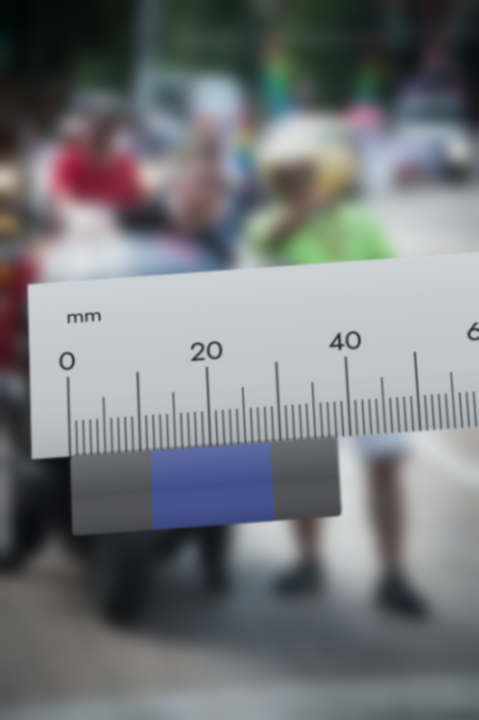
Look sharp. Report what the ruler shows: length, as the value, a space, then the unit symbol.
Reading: 38 mm
